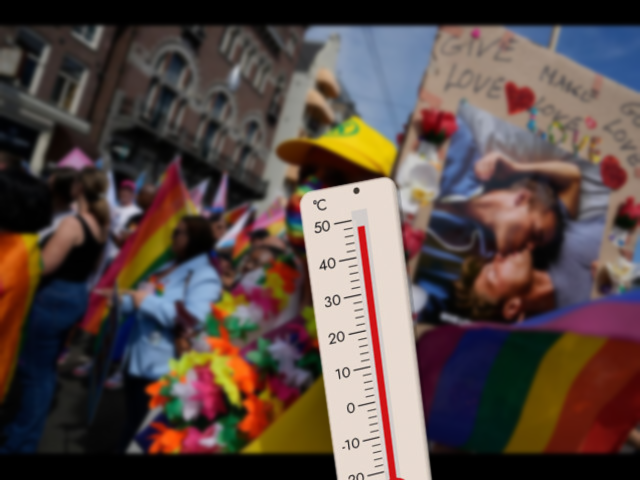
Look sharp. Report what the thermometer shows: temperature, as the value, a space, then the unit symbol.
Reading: 48 °C
